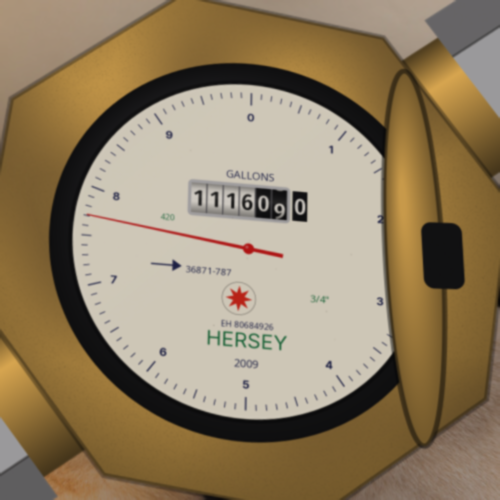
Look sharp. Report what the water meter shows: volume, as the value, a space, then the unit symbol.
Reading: 1116087.7 gal
